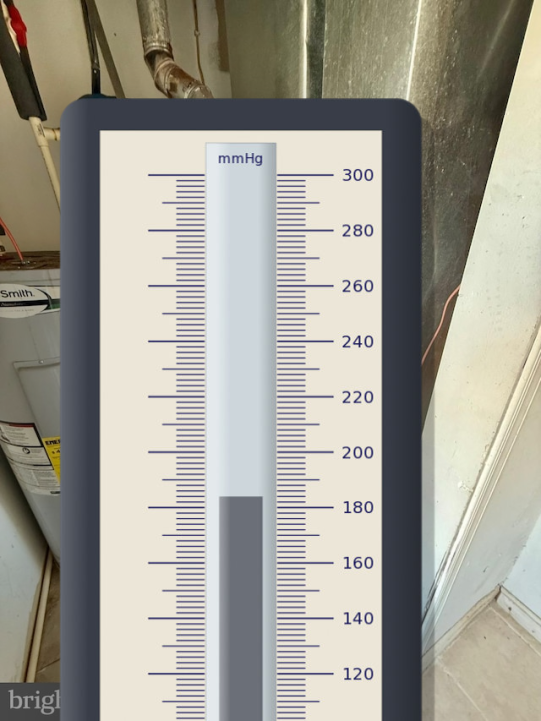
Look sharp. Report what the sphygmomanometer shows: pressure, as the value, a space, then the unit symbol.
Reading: 184 mmHg
